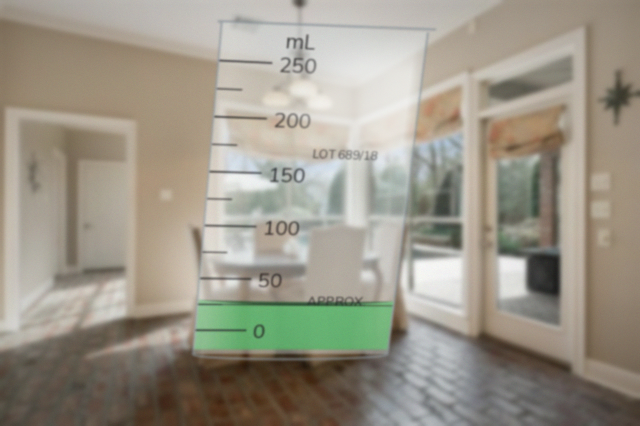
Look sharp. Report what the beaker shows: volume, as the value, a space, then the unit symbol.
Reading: 25 mL
